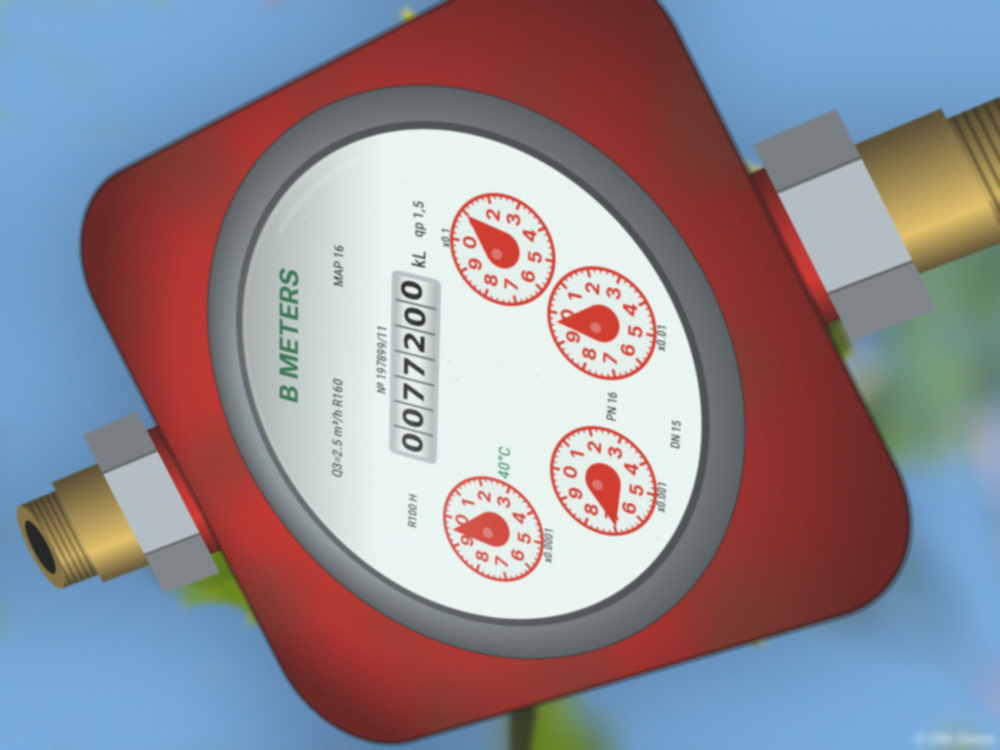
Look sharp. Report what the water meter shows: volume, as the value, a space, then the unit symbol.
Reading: 77200.0969 kL
